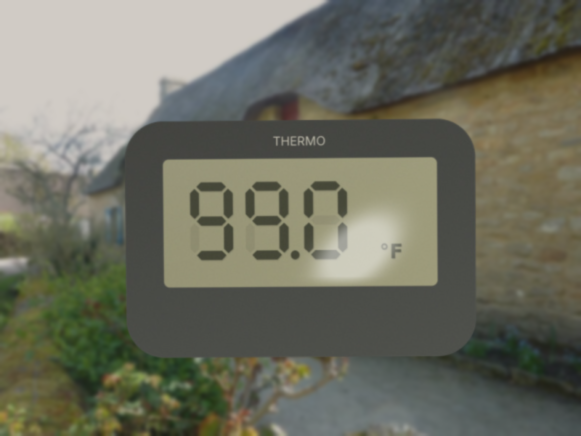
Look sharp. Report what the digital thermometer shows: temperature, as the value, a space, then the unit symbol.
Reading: 99.0 °F
